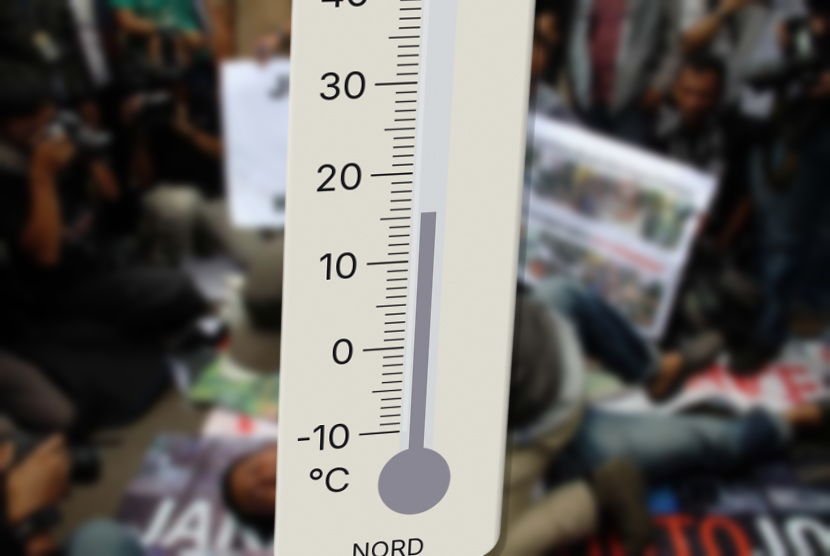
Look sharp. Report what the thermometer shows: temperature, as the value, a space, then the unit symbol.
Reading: 15.5 °C
